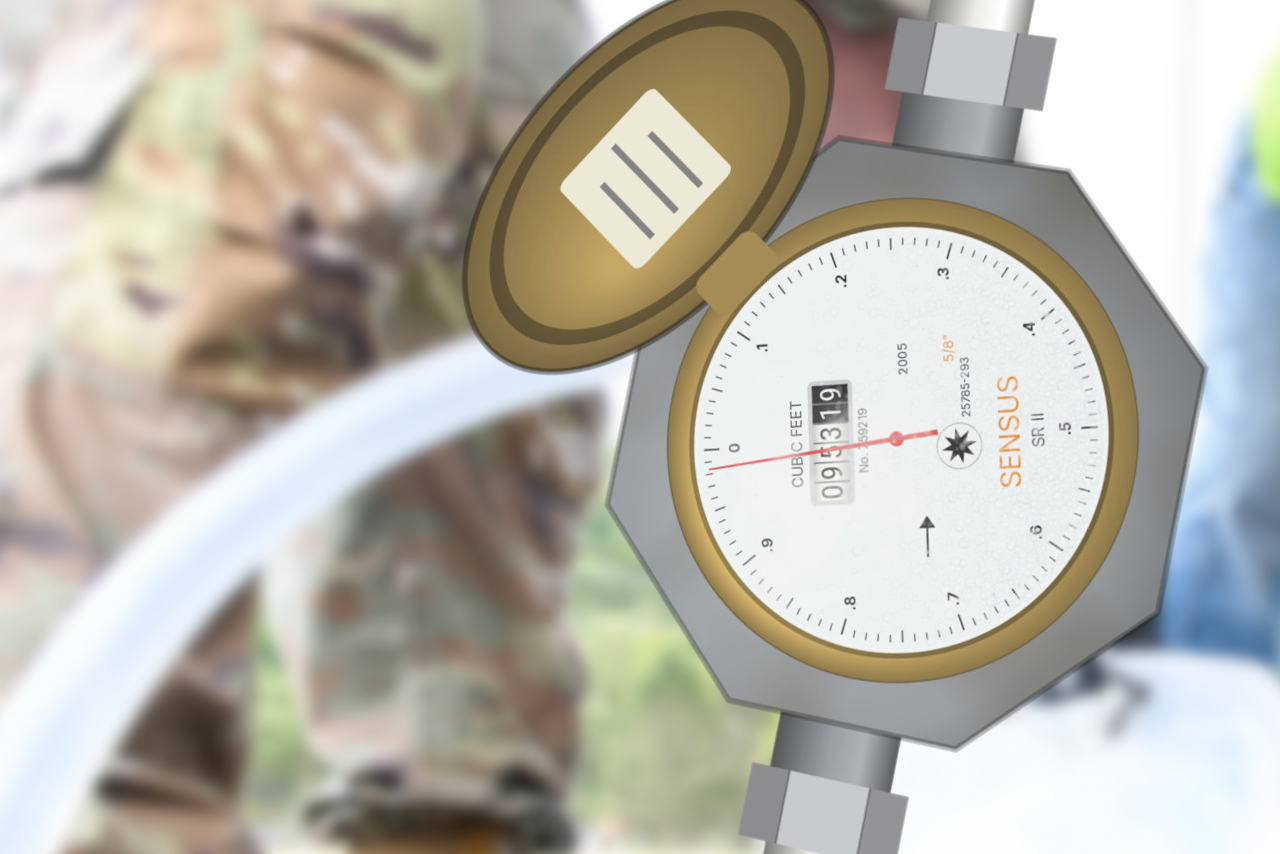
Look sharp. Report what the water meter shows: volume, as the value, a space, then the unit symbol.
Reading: 95318.98 ft³
